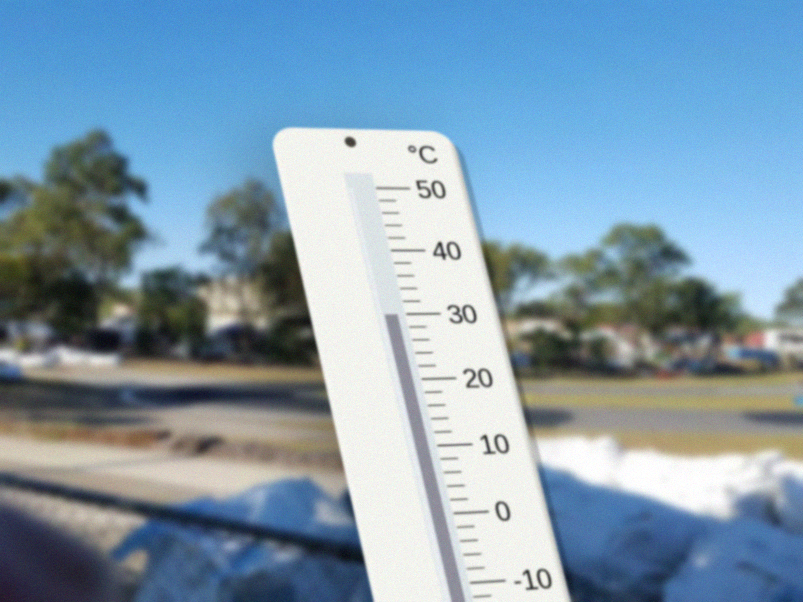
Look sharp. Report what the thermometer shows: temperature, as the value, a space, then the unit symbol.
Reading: 30 °C
